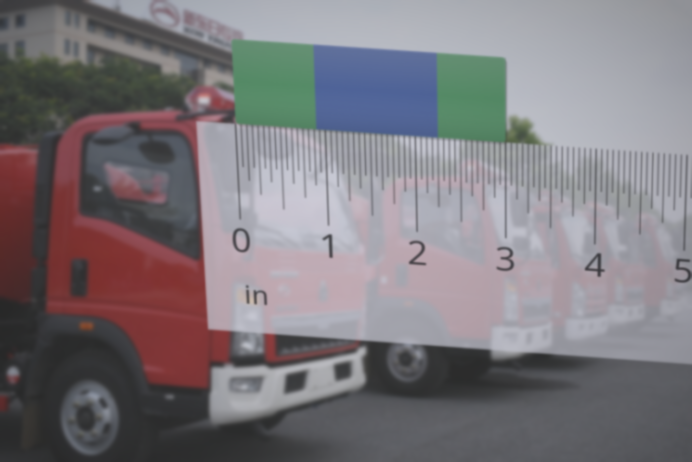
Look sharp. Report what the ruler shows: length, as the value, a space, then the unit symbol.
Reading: 3 in
